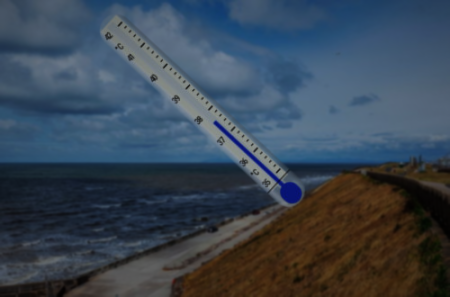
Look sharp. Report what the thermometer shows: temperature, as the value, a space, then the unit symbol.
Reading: 37.6 °C
